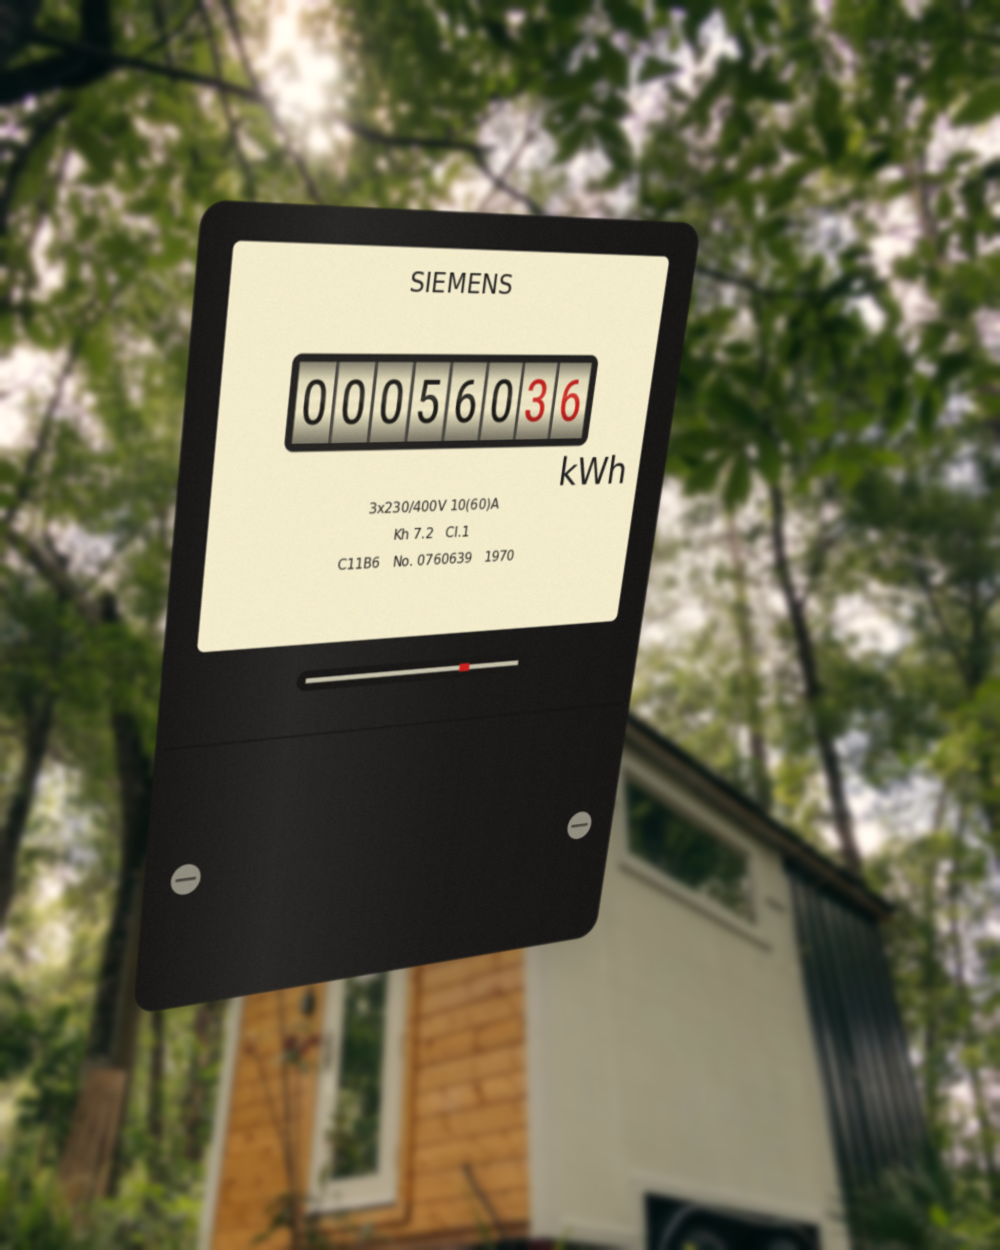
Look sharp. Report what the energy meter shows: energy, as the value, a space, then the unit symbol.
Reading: 560.36 kWh
